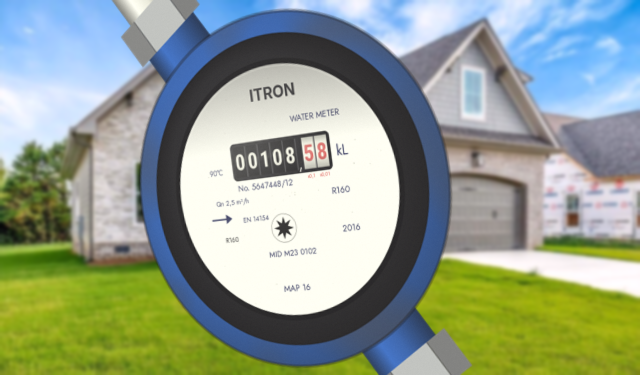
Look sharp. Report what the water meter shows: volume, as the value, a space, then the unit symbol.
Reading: 108.58 kL
